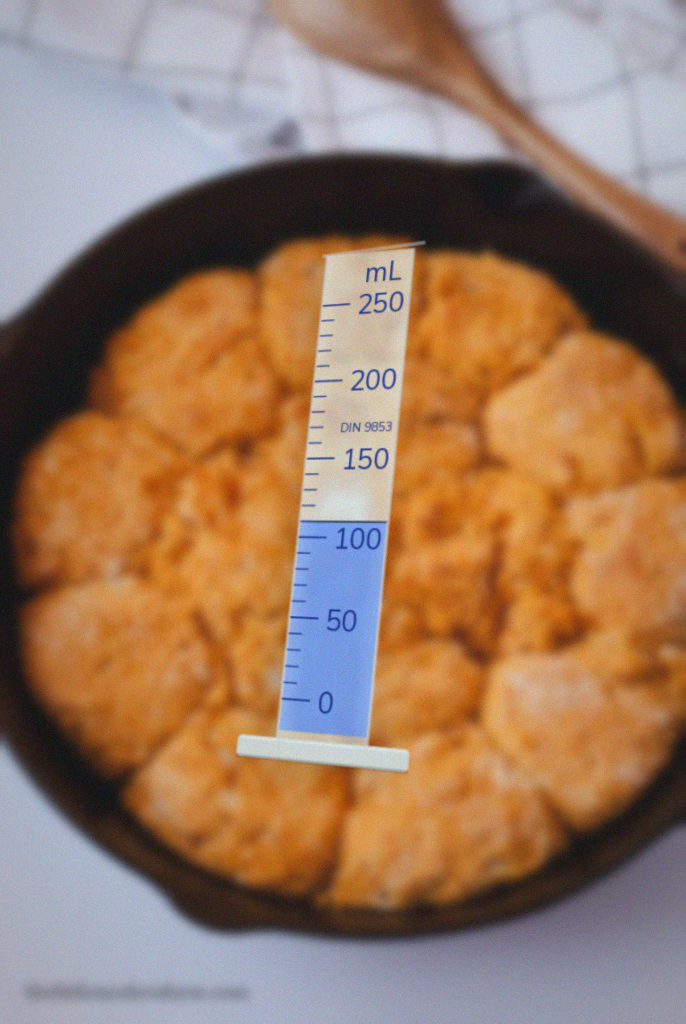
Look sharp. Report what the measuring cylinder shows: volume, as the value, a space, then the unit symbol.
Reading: 110 mL
